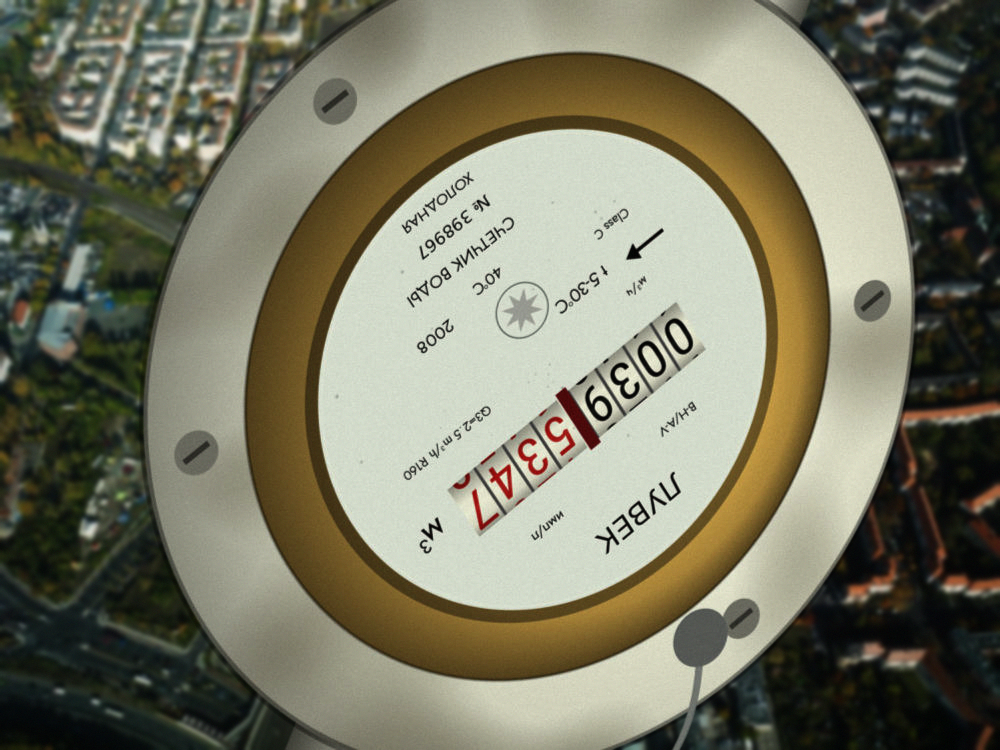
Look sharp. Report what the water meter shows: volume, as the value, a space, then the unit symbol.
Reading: 39.5347 m³
